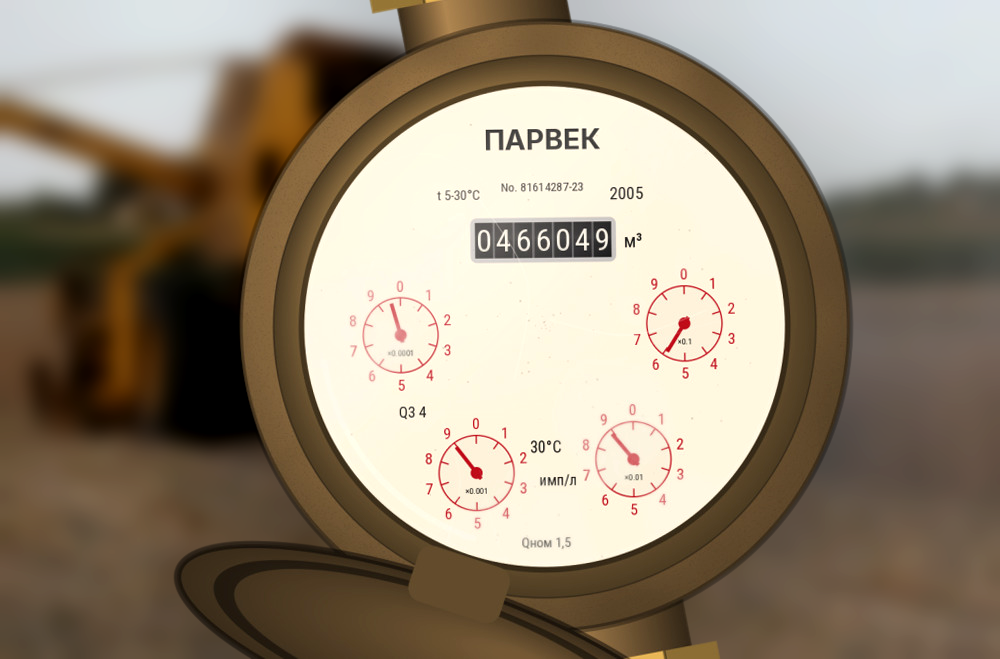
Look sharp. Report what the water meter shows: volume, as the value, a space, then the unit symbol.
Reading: 466049.5889 m³
